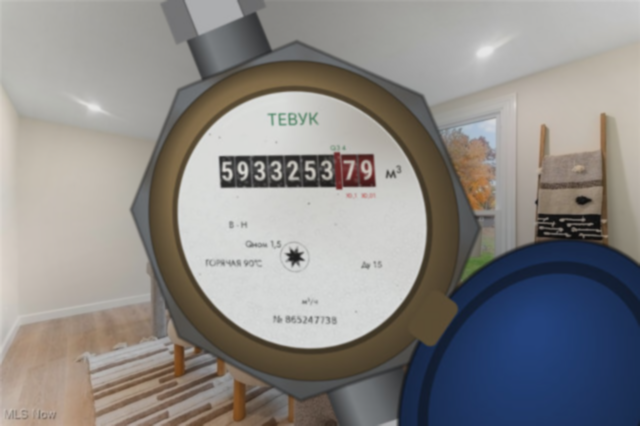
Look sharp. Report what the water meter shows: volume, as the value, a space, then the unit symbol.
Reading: 5933253.79 m³
